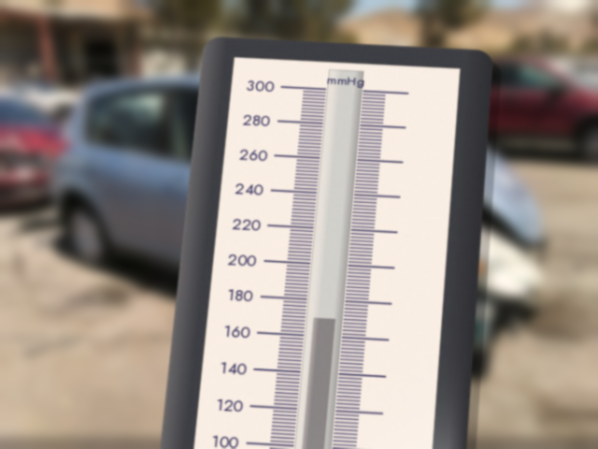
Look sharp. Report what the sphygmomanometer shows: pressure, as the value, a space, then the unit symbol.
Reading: 170 mmHg
